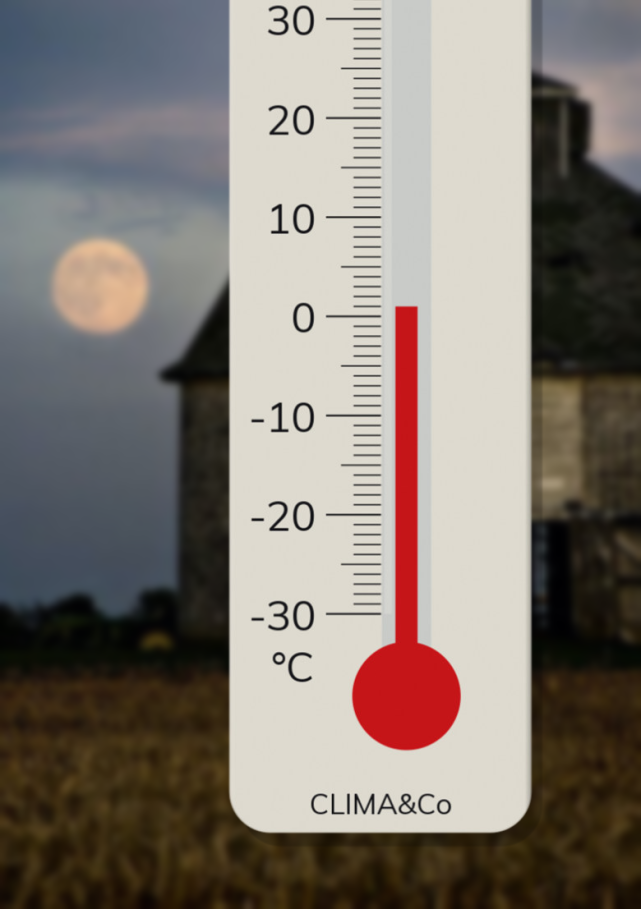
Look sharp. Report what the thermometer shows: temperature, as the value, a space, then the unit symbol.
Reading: 1 °C
